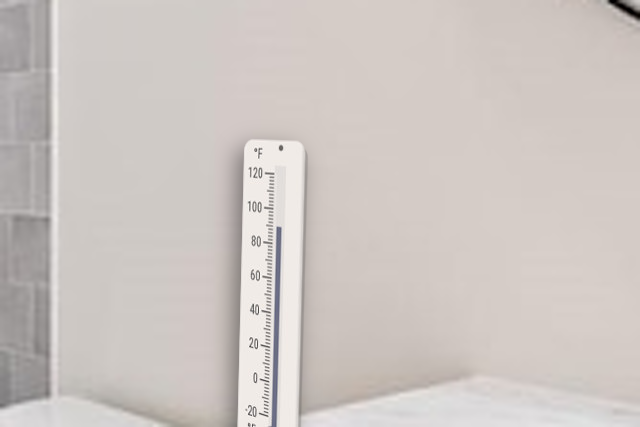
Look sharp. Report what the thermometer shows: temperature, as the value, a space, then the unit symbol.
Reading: 90 °F
